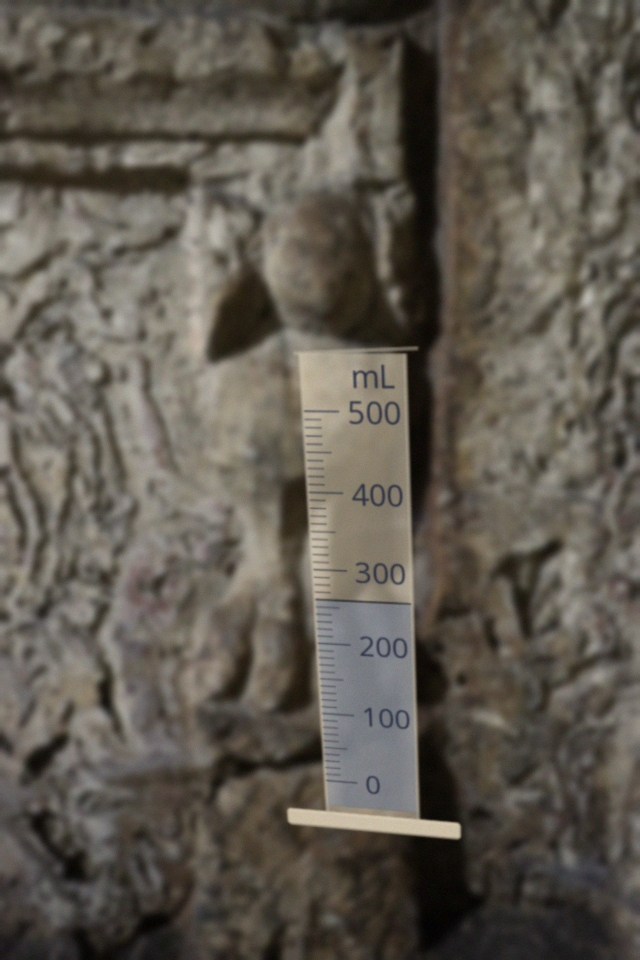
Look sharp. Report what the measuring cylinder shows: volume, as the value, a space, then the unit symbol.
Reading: 260 mL
